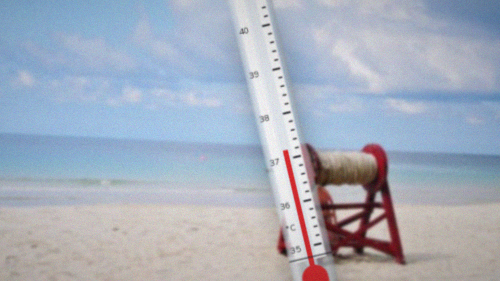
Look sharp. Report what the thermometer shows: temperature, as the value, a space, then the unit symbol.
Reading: 37.2 °C
